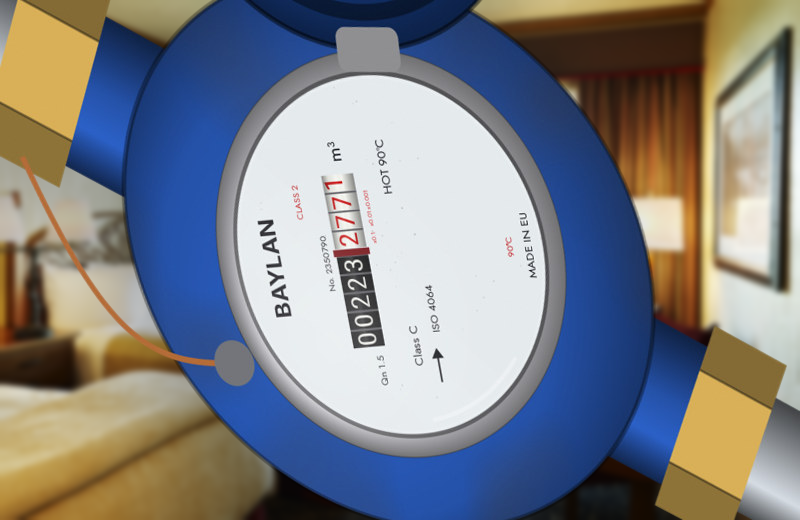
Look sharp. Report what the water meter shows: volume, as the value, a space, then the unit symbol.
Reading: 223.2771 m³
